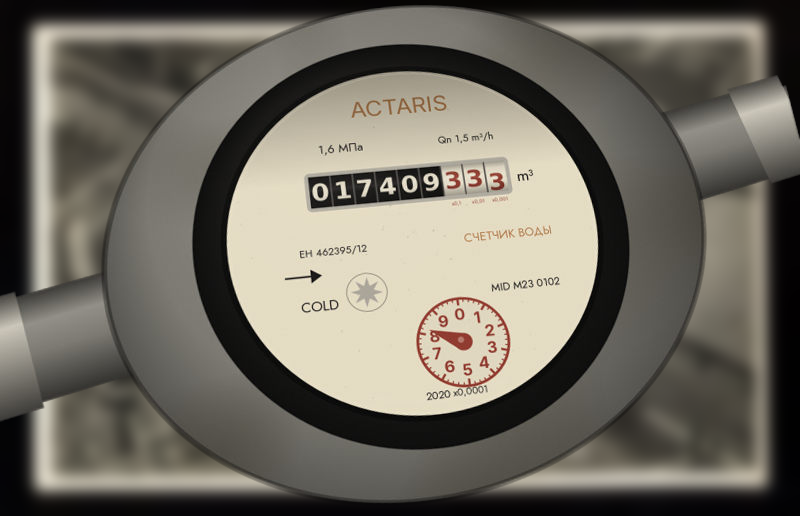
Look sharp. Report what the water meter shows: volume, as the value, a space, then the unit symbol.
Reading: 17409.3328 m³
